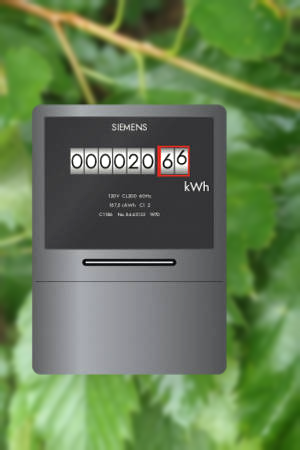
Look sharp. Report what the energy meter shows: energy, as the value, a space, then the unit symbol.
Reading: 20.66 kWh
